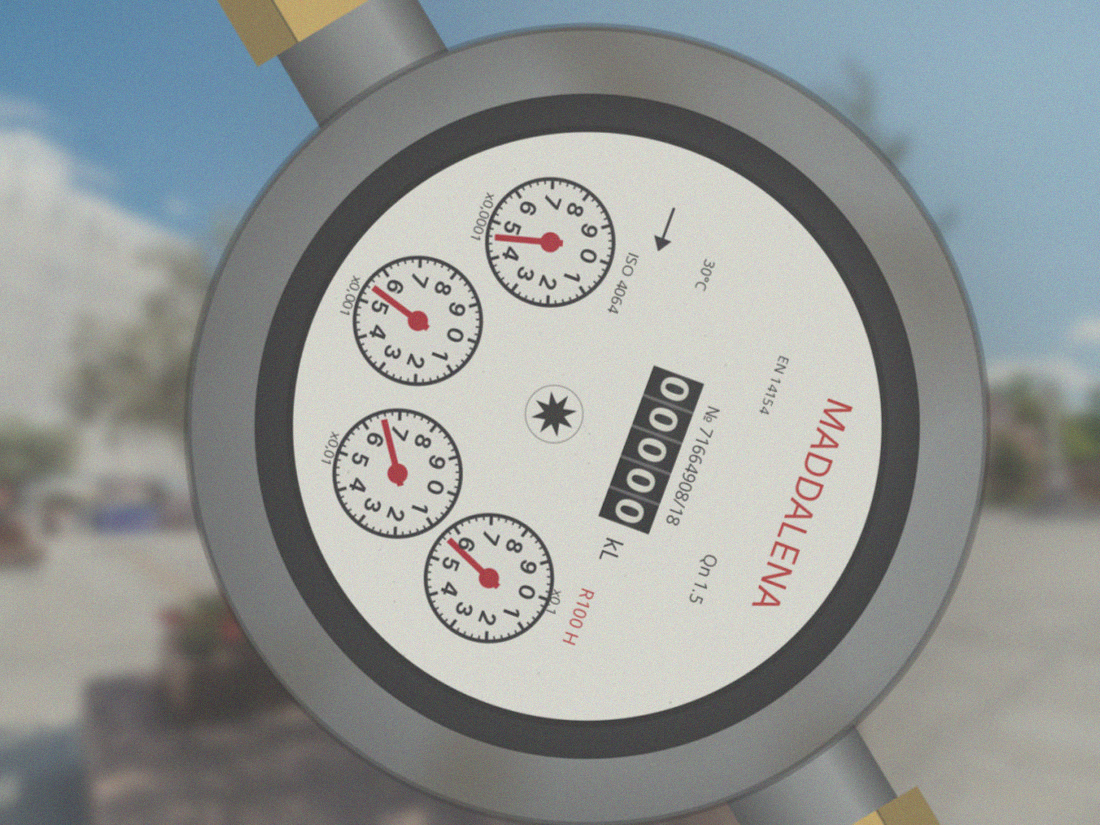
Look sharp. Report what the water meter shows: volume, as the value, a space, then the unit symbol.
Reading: 0.5654 kL
